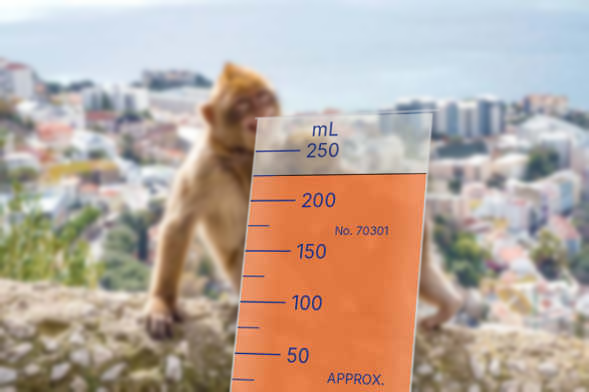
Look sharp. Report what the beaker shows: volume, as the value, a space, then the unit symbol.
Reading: 225 mL
